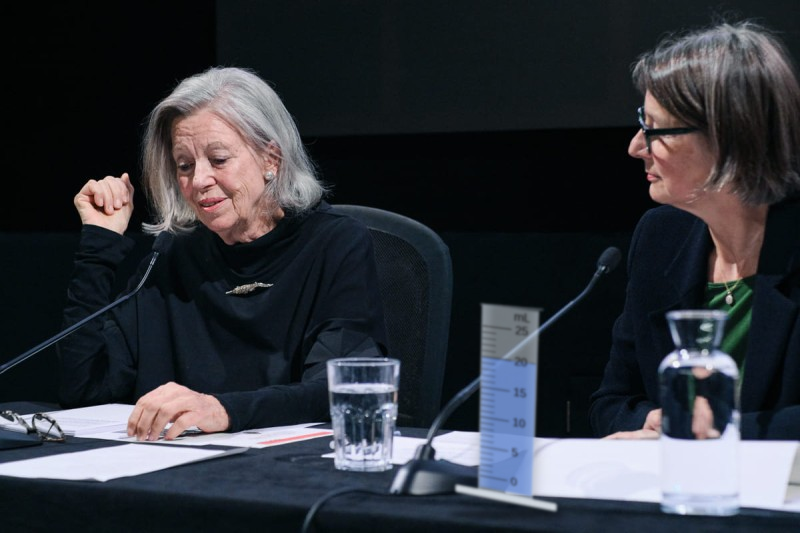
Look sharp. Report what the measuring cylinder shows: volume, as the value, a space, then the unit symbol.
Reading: 20 mL
